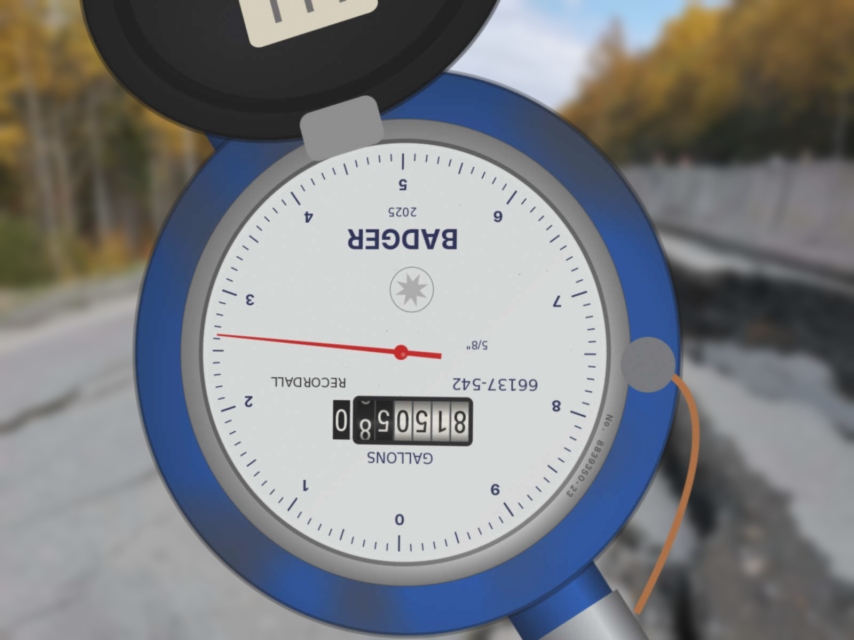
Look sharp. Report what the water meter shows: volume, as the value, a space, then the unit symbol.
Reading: 8150582.6 gal
